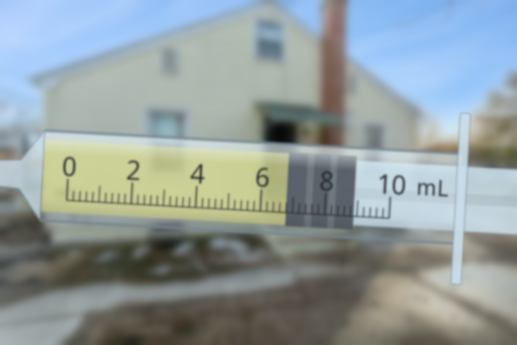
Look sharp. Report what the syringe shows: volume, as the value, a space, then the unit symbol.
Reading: 6.8 mL
